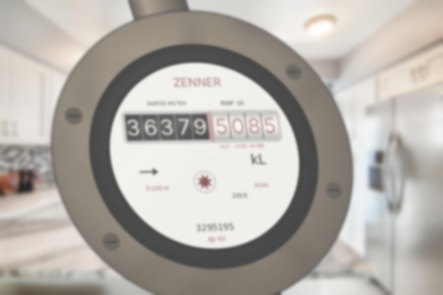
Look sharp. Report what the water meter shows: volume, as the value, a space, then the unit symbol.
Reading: 36379.5085 kL
